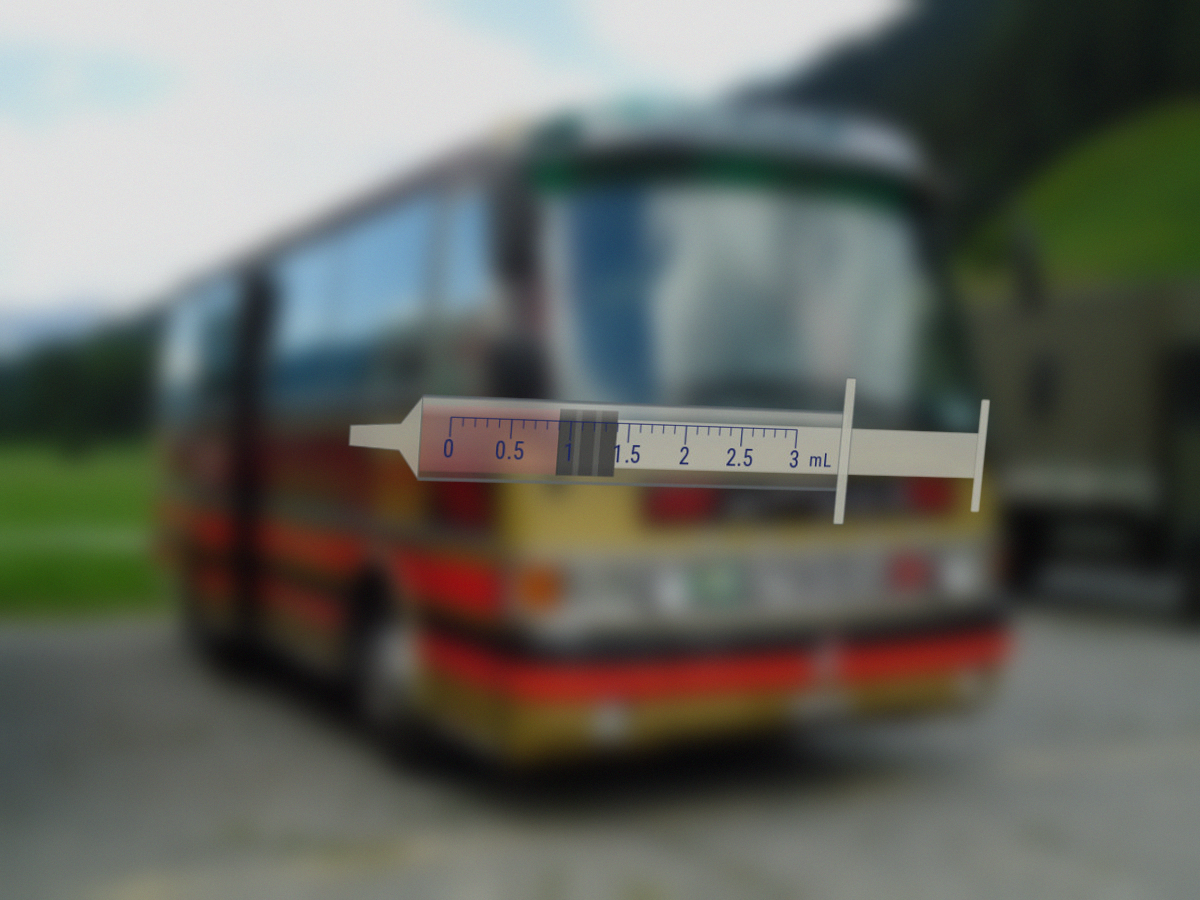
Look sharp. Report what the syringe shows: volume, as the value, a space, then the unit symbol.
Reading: 0.9 mL
